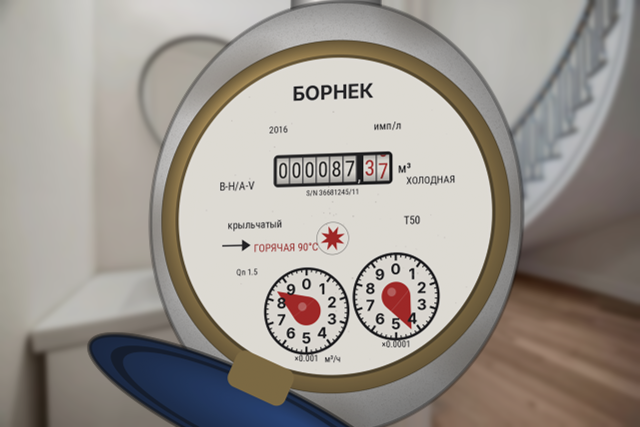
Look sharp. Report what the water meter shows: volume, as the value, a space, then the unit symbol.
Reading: 87.3684 m³
